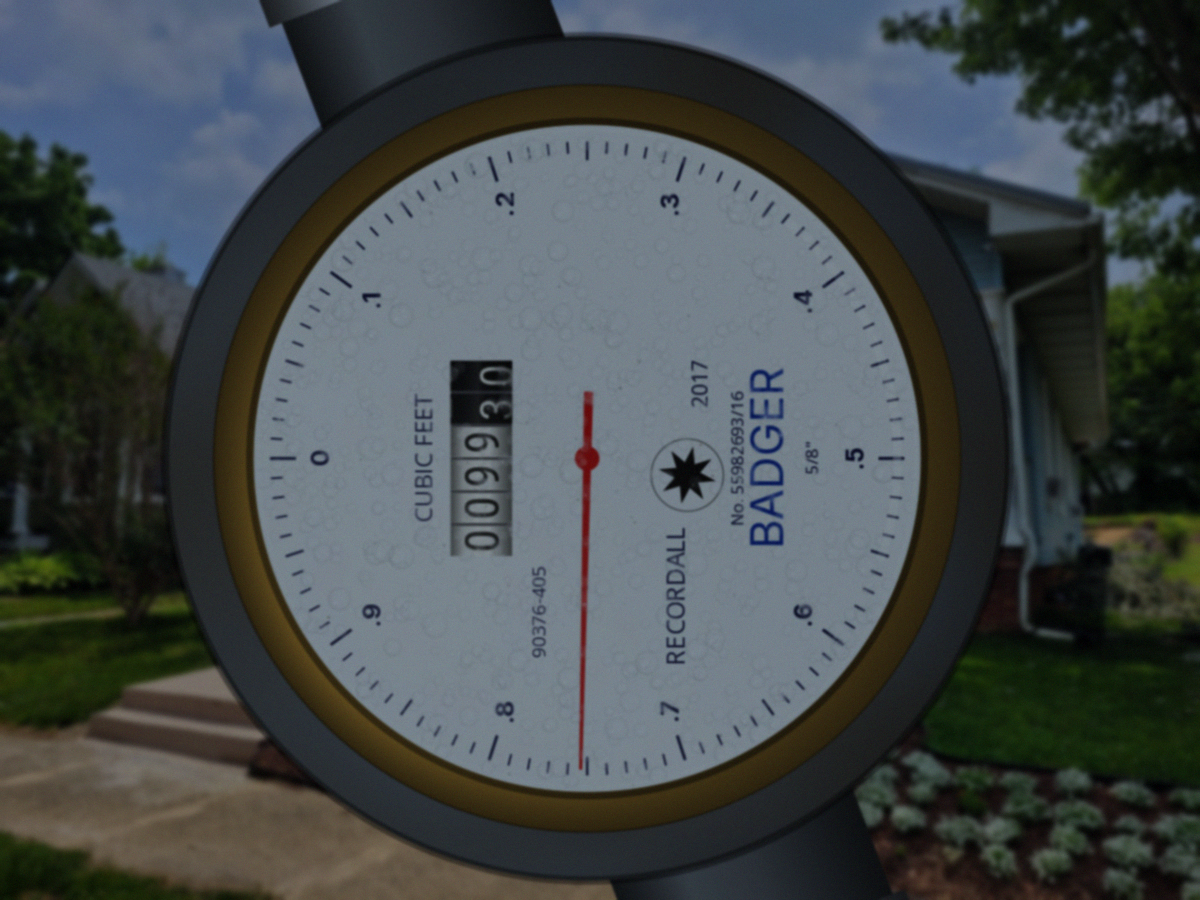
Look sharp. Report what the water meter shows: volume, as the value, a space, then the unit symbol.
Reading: 9929.75 ft³
